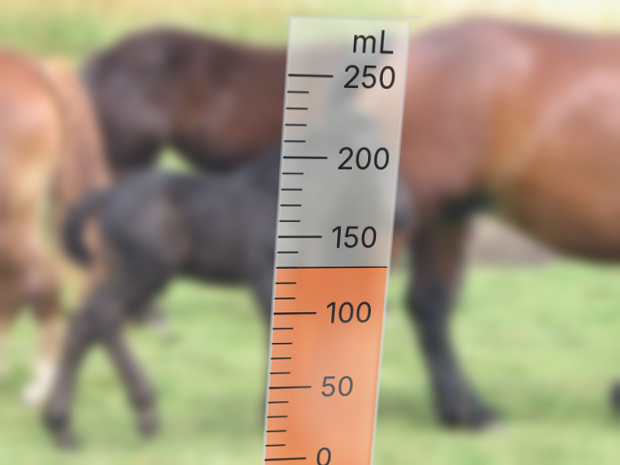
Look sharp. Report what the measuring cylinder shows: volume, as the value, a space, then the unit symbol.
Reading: 130 mL
